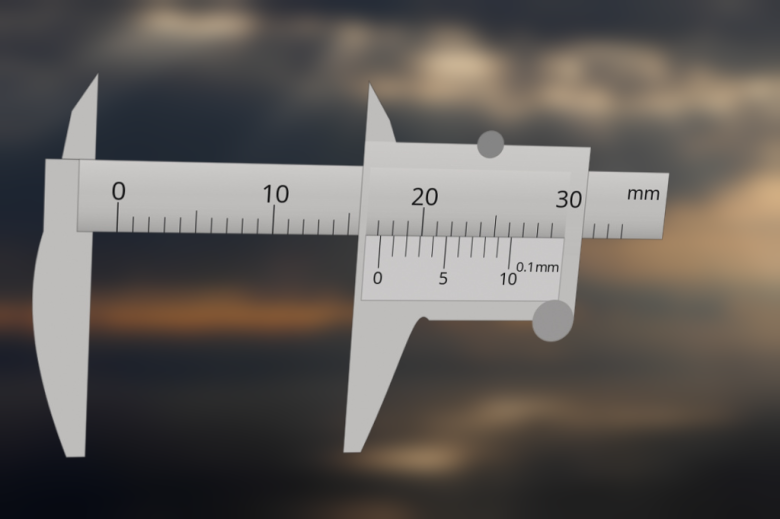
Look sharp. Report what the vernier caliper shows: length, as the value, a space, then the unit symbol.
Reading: 17.2 mm
